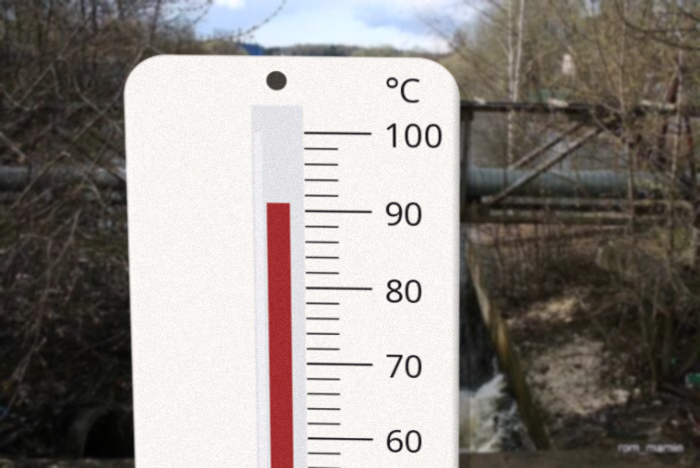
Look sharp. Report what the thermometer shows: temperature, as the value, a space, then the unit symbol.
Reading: 91 °C
